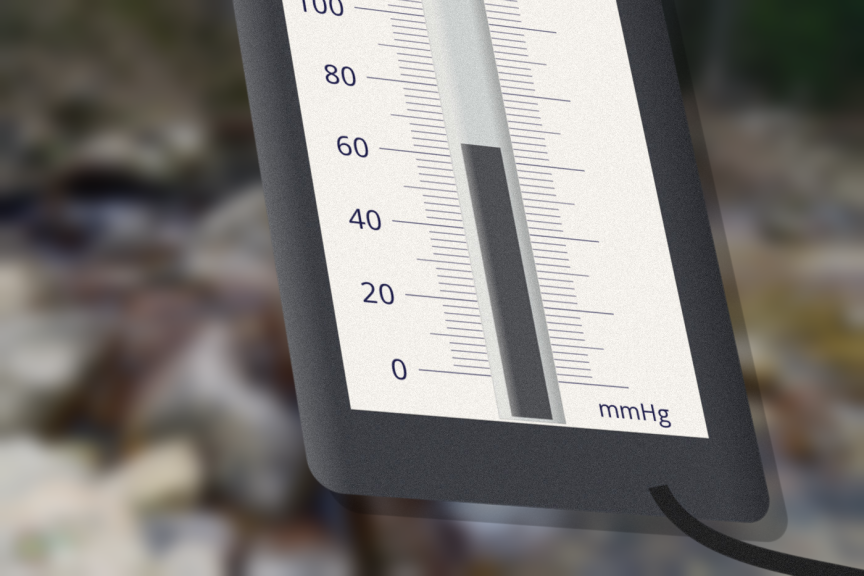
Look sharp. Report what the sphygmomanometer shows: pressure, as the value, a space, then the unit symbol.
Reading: 64 mmHg
